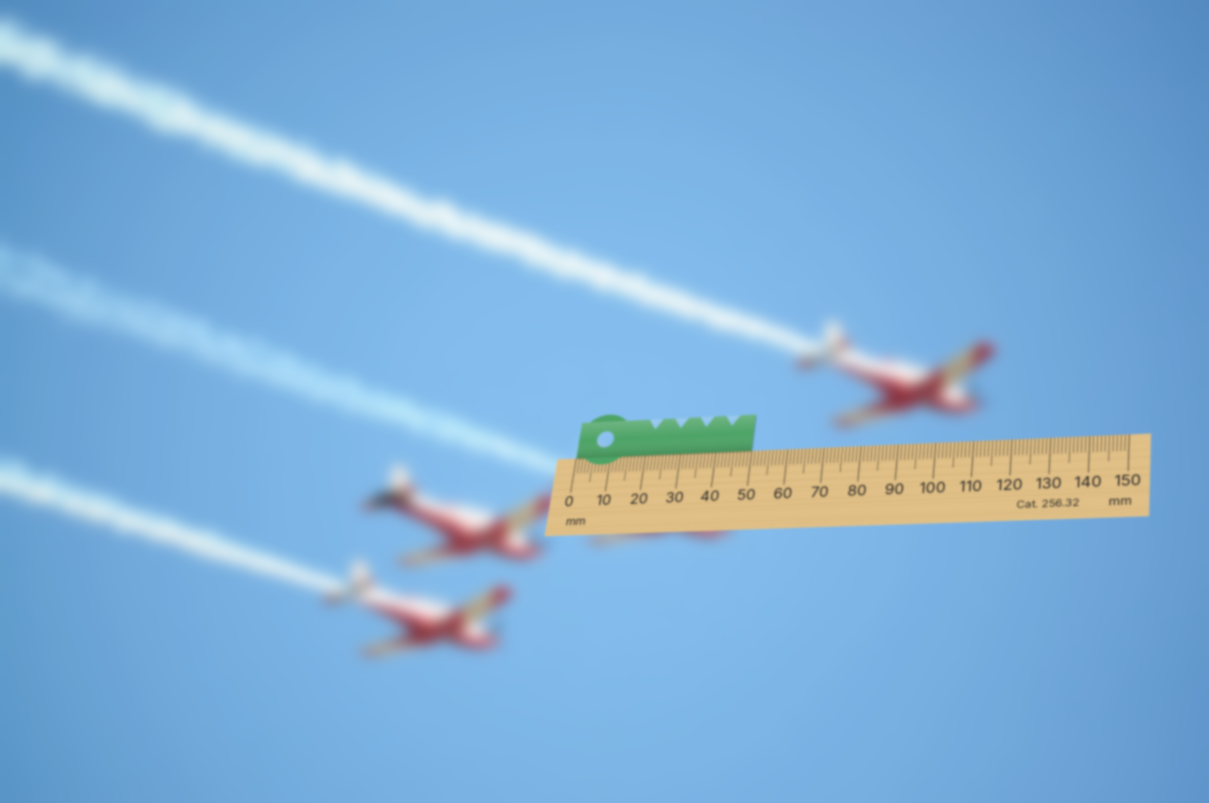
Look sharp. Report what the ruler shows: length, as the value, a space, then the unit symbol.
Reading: 50 mm
